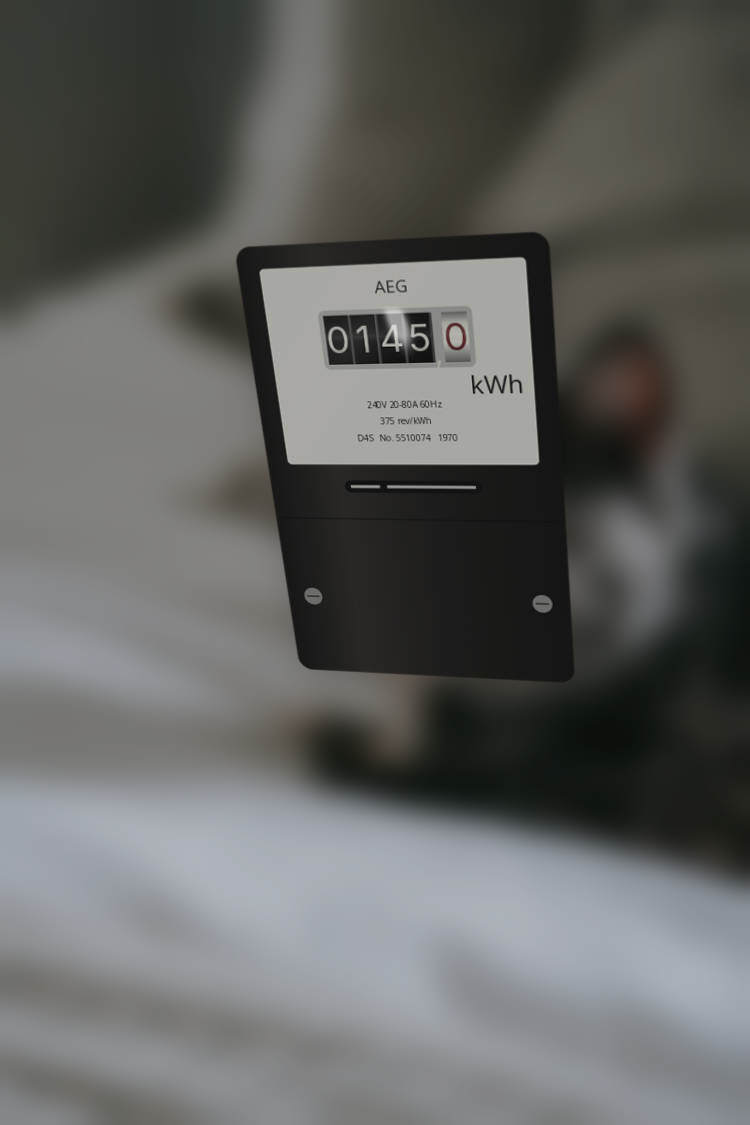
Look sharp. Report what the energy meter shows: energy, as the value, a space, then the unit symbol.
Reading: 145.0 kWh
